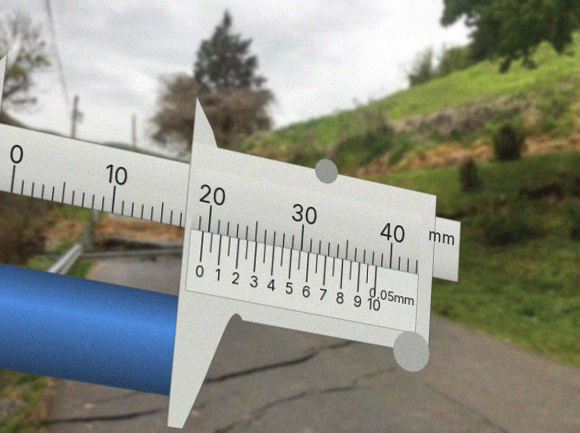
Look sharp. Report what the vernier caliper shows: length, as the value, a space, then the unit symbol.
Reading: 19.4 mm
